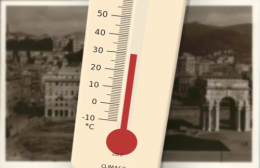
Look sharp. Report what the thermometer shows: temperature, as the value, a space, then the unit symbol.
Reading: 30 °C
